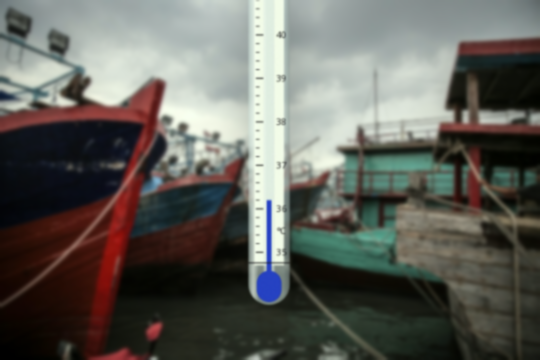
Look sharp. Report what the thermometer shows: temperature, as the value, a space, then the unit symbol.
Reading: 36.2 °C
